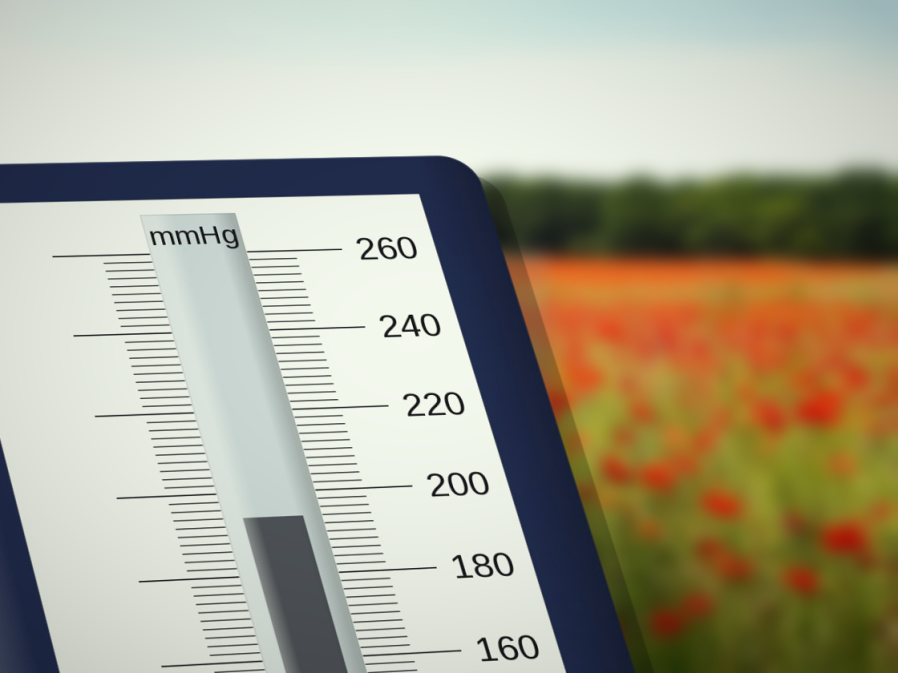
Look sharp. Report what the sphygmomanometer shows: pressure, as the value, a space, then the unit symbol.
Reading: 194 mmHg
